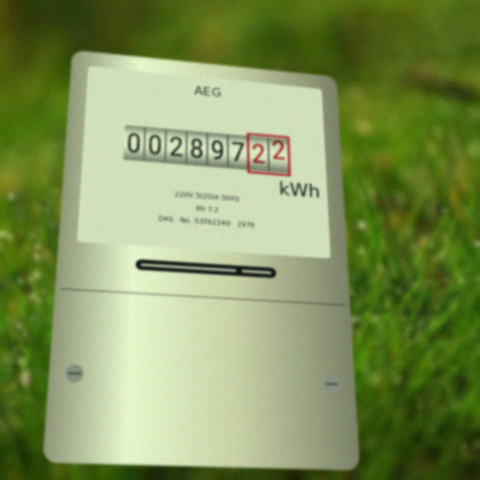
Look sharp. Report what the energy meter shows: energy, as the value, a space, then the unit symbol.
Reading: 2897.22 kWh
